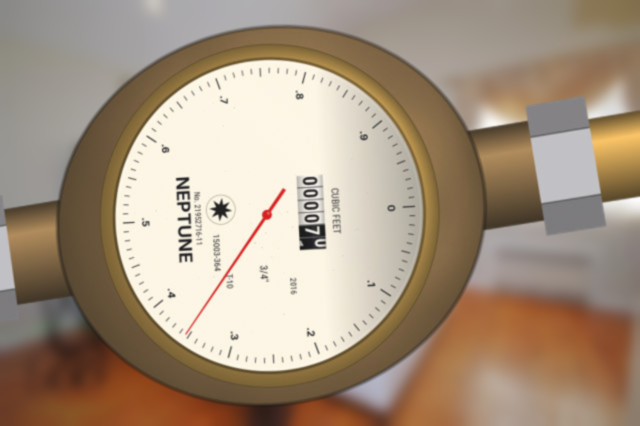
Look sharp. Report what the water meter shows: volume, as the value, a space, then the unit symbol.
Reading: 70.35 ft³
